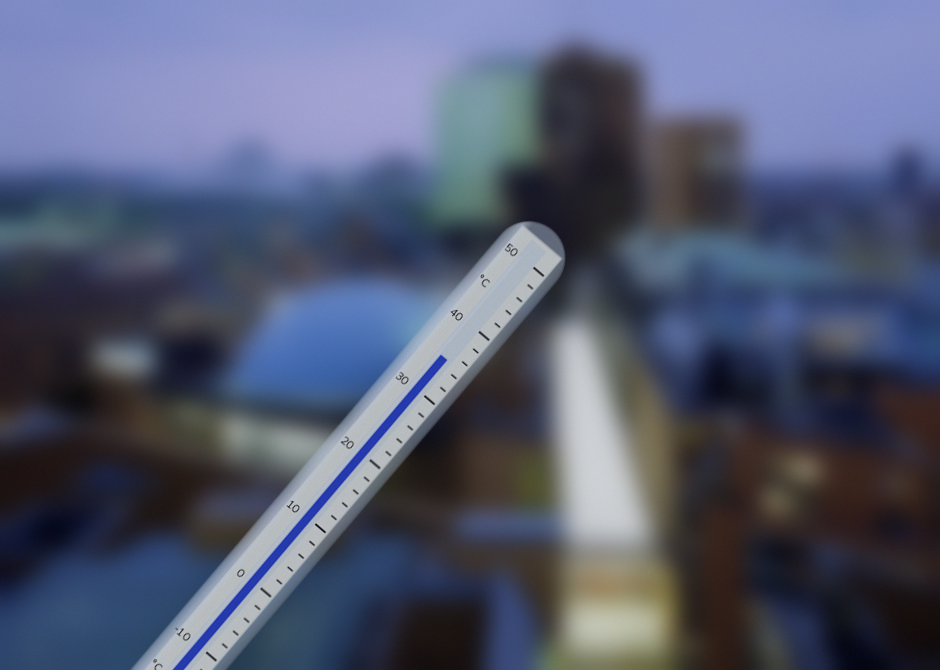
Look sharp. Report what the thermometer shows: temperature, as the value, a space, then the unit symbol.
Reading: 35 °C
